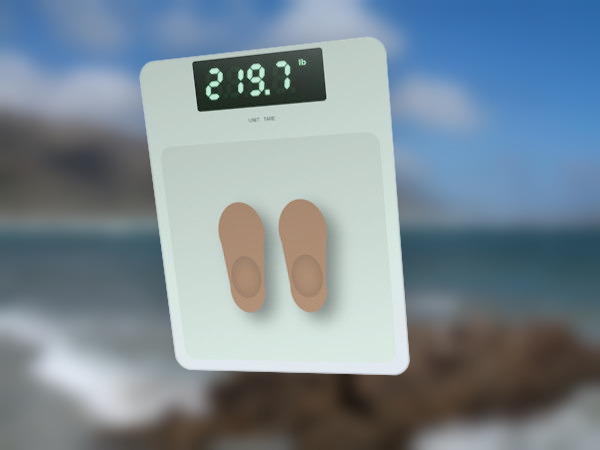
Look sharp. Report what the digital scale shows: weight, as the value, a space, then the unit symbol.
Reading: 219.7 lb
